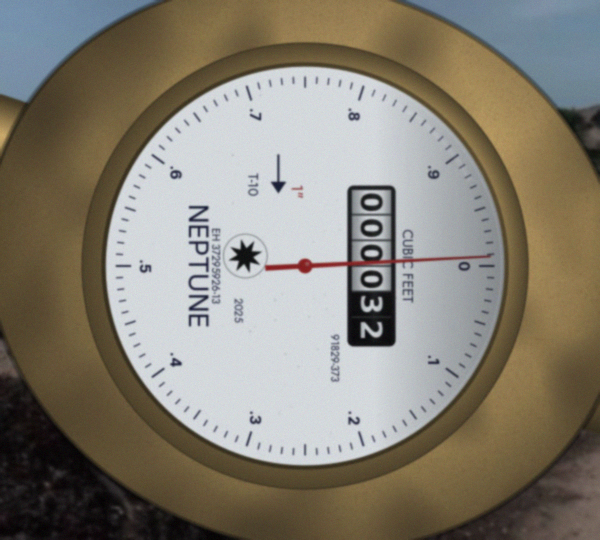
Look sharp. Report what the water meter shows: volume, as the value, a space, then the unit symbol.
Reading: 31.99 ft³
